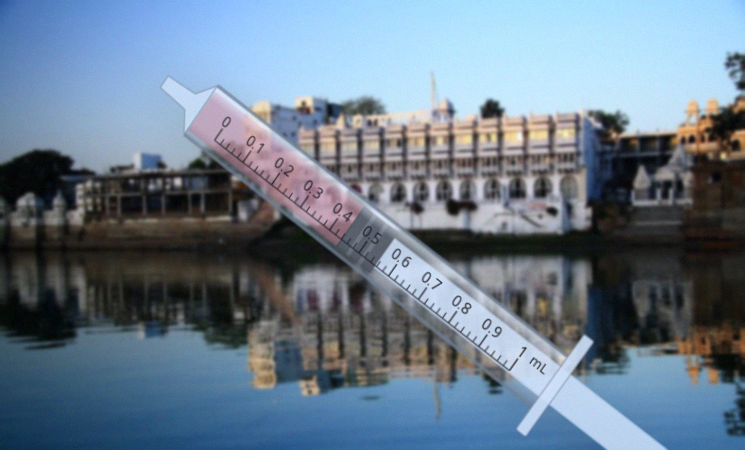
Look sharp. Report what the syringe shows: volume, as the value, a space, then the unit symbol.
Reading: 0.44 mL
